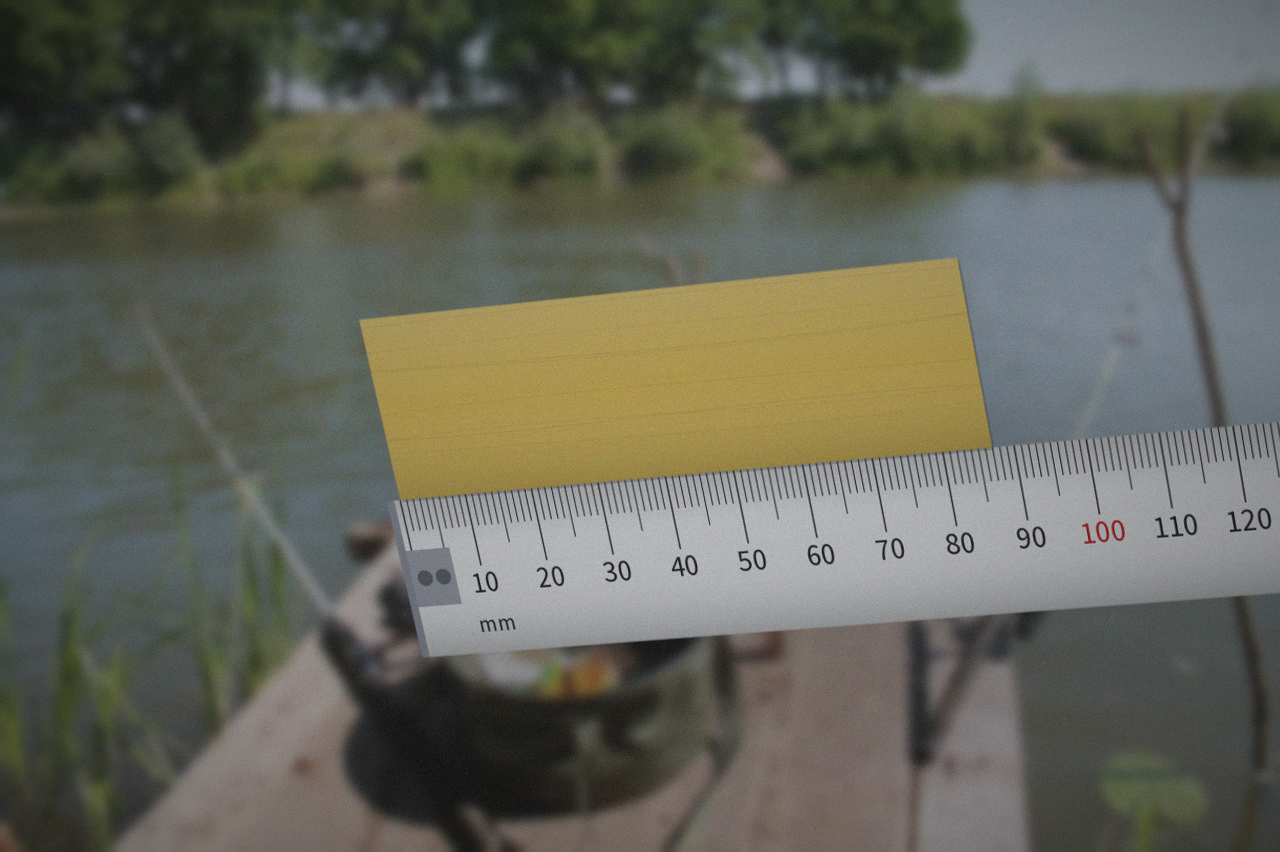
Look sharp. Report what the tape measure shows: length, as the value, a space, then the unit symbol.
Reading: 87 mm
